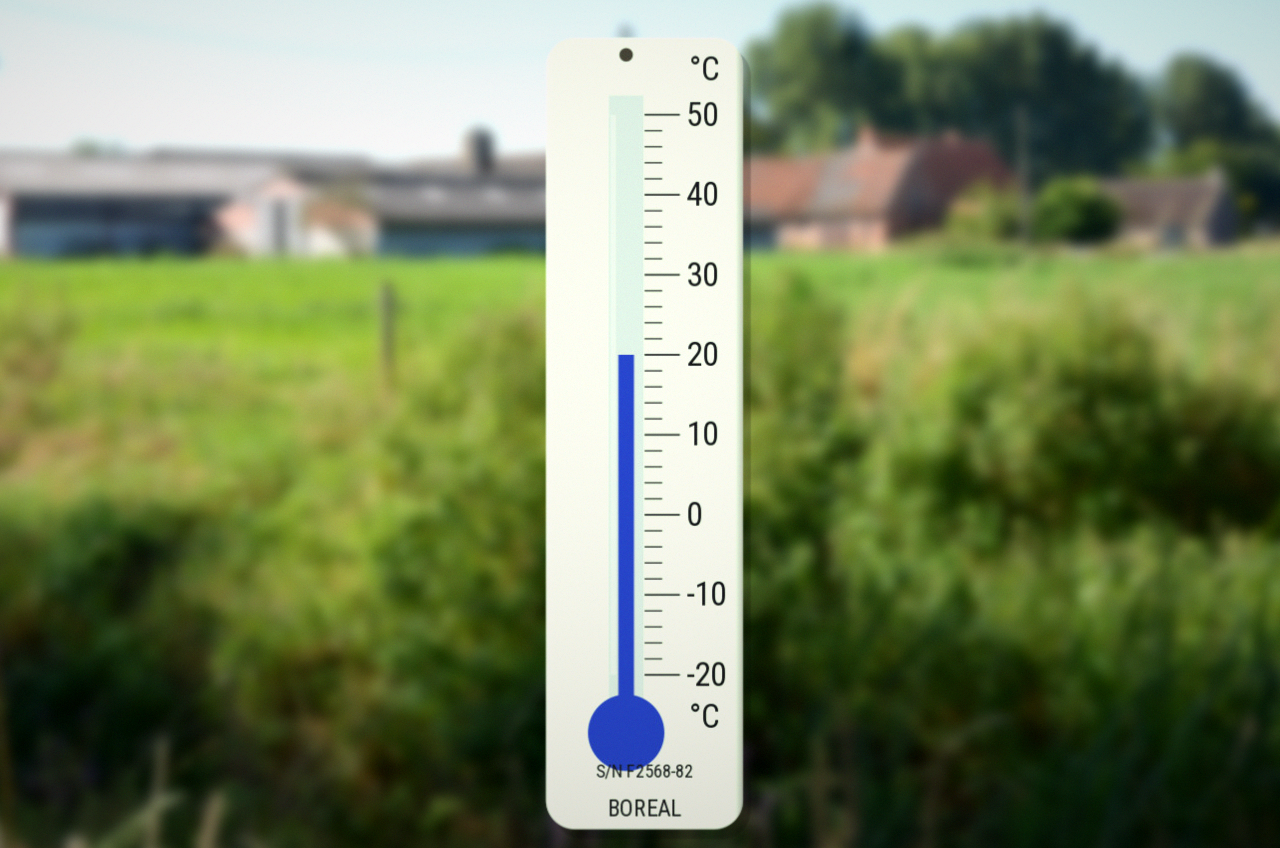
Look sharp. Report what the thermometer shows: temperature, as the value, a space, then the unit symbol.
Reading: 20 °C
